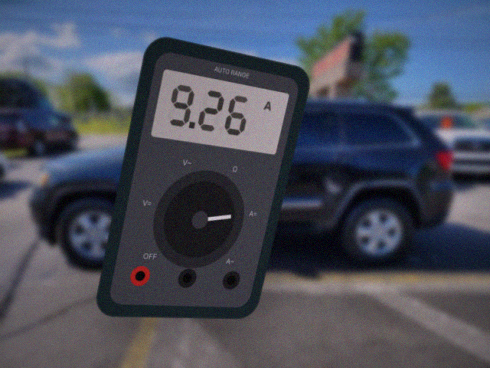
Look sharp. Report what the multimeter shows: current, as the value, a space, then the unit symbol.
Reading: 9.26 A
